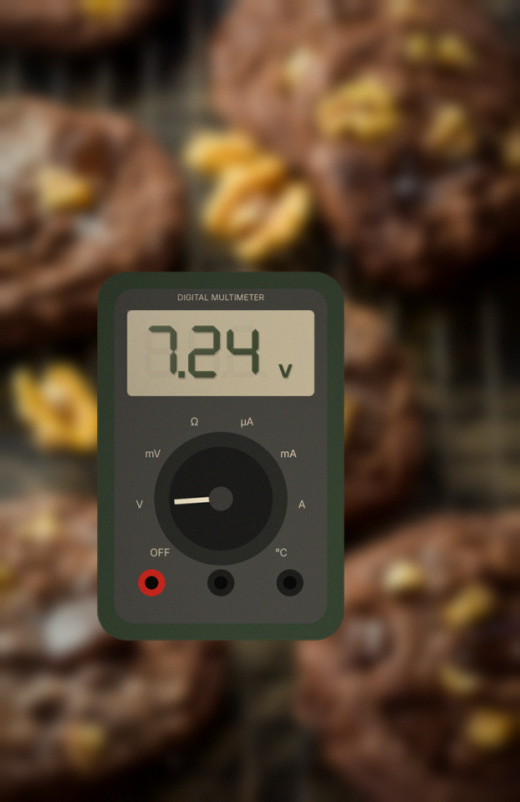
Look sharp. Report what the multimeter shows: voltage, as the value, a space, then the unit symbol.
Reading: 7.24 V
